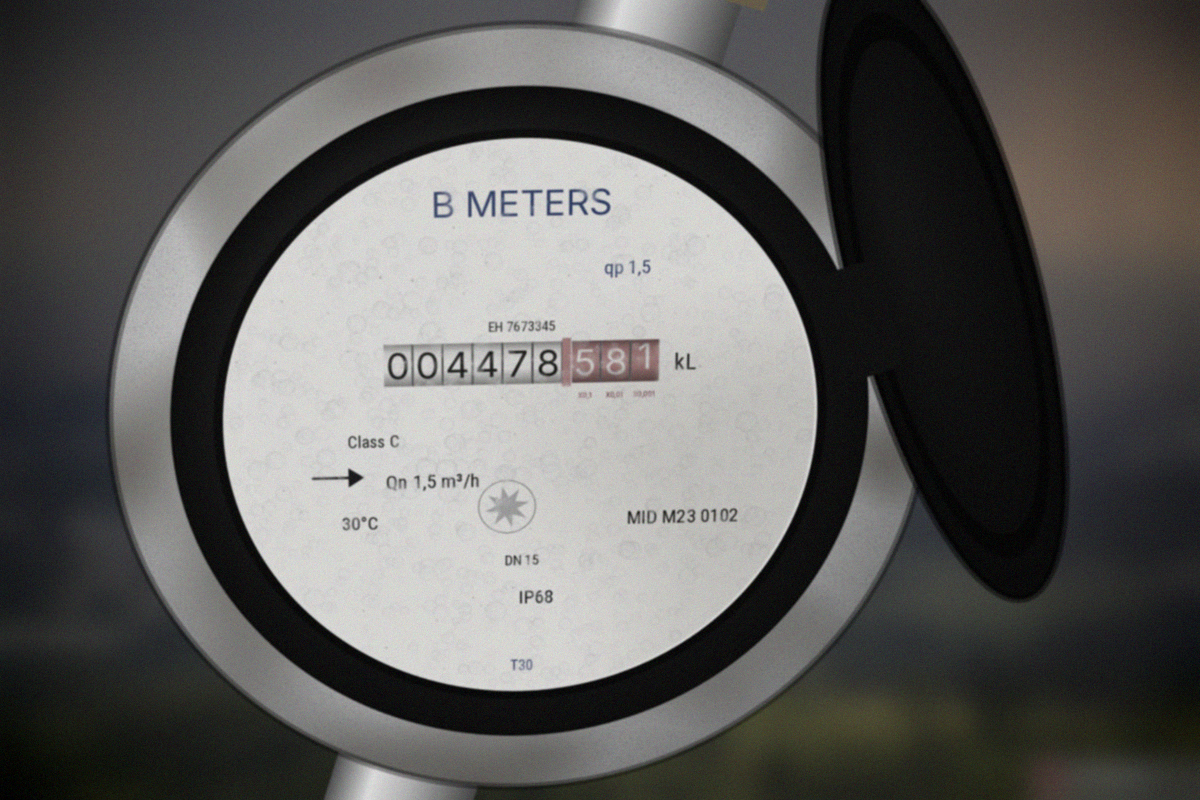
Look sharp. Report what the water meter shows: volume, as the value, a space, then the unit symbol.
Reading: 4478.581 kL
